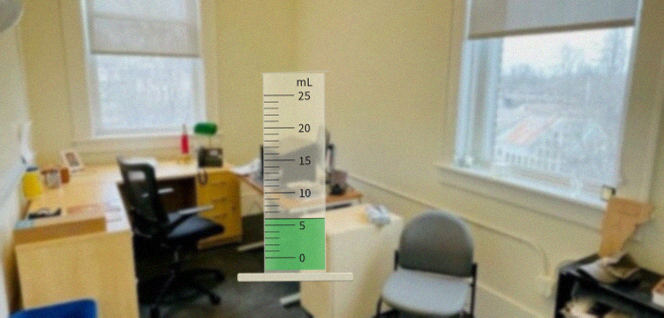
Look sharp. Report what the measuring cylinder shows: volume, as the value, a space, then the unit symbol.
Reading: 6 mL
